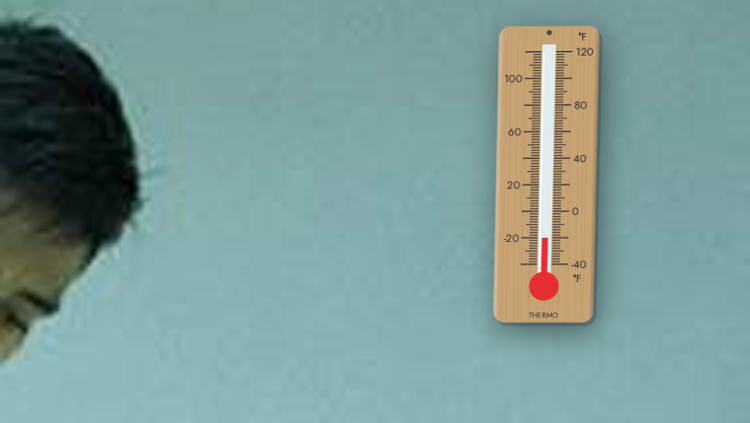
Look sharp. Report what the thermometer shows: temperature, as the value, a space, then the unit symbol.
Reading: -20 °F
